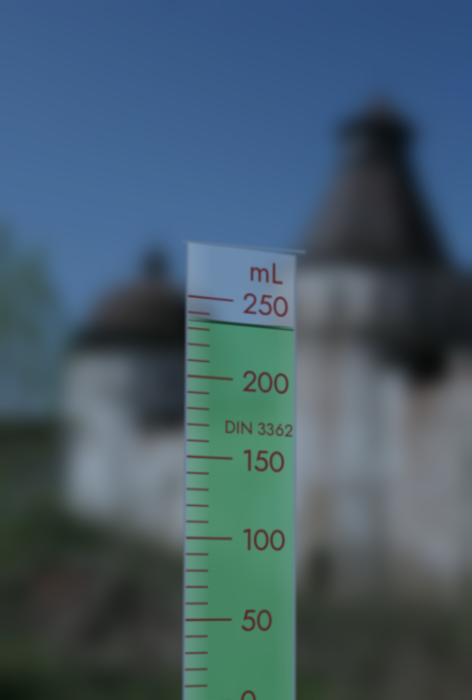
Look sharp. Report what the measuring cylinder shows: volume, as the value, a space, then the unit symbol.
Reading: 235 mL
